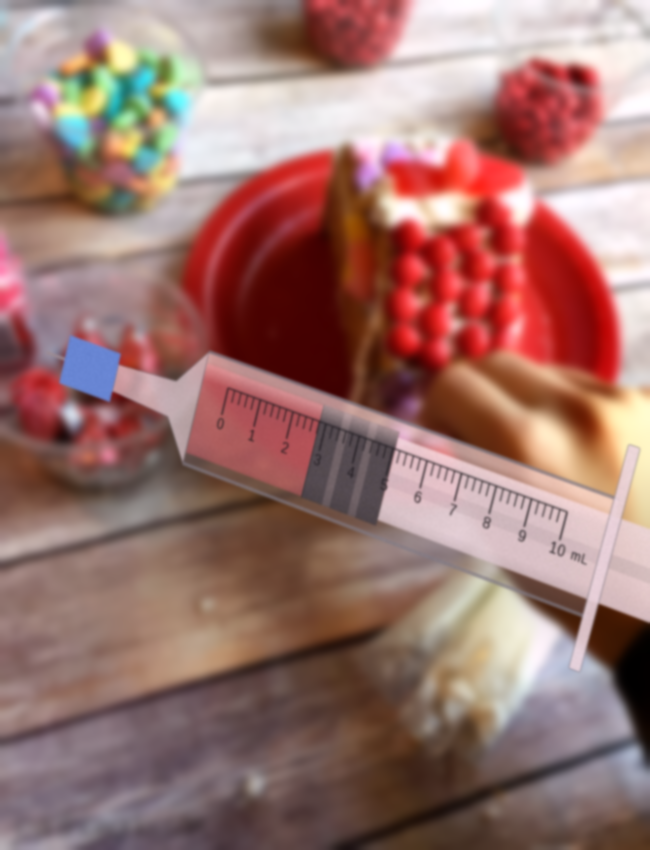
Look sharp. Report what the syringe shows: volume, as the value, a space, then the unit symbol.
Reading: 2.8 mL
